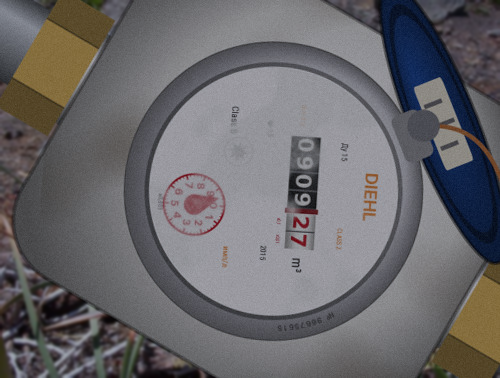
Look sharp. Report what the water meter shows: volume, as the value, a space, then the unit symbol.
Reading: 909.269 m³
